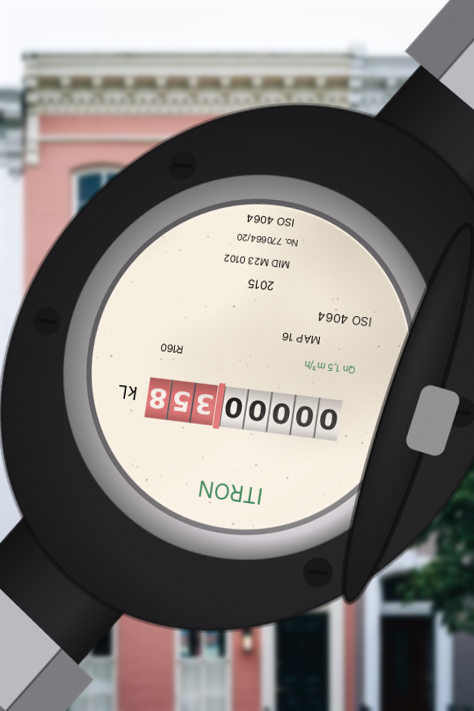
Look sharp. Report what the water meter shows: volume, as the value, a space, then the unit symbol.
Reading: 0.358 kL
